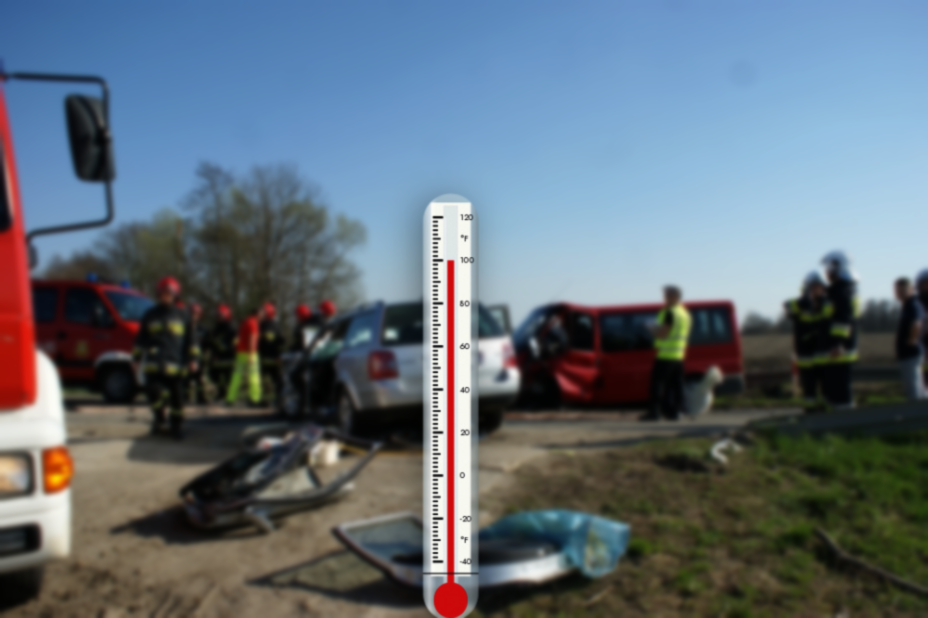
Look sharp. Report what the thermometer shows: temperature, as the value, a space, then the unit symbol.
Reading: 100 °F
